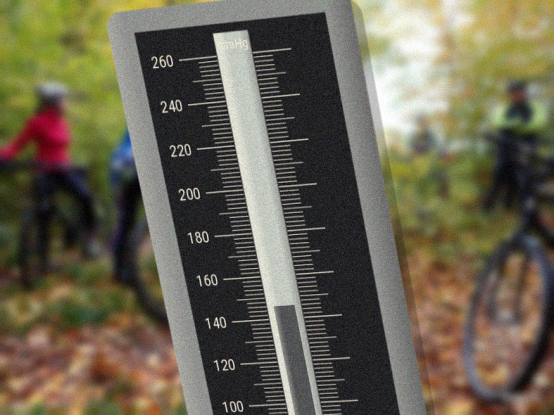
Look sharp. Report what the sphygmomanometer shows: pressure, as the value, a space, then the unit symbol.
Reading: 146 mmHg
